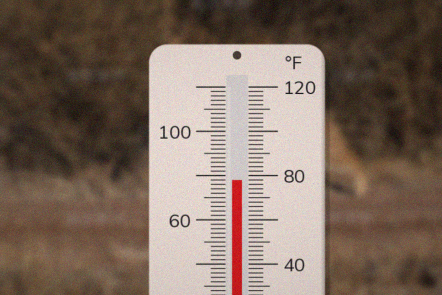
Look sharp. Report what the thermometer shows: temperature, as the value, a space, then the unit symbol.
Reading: 78 °F
